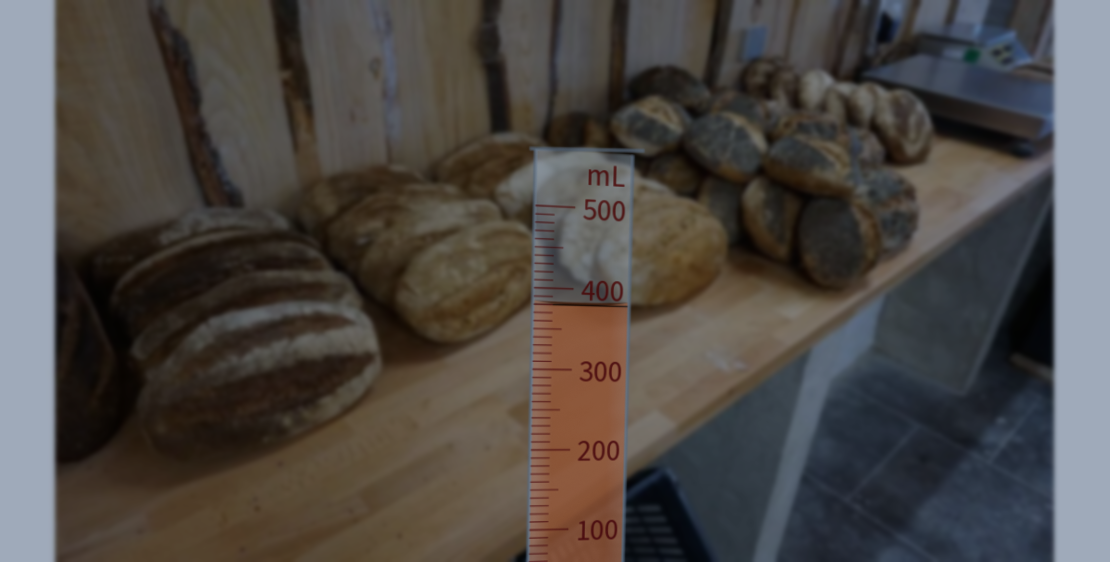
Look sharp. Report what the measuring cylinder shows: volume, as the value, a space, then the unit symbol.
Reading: 380 mL
